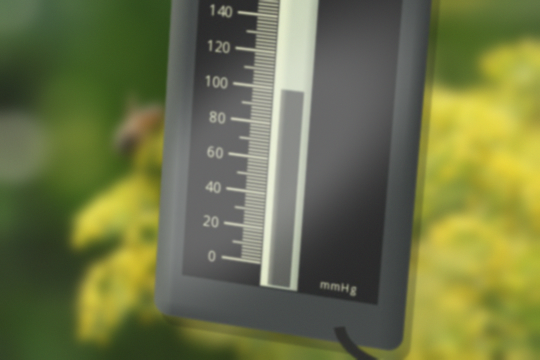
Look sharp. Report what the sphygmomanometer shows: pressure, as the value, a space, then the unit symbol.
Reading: 100 mmHg
